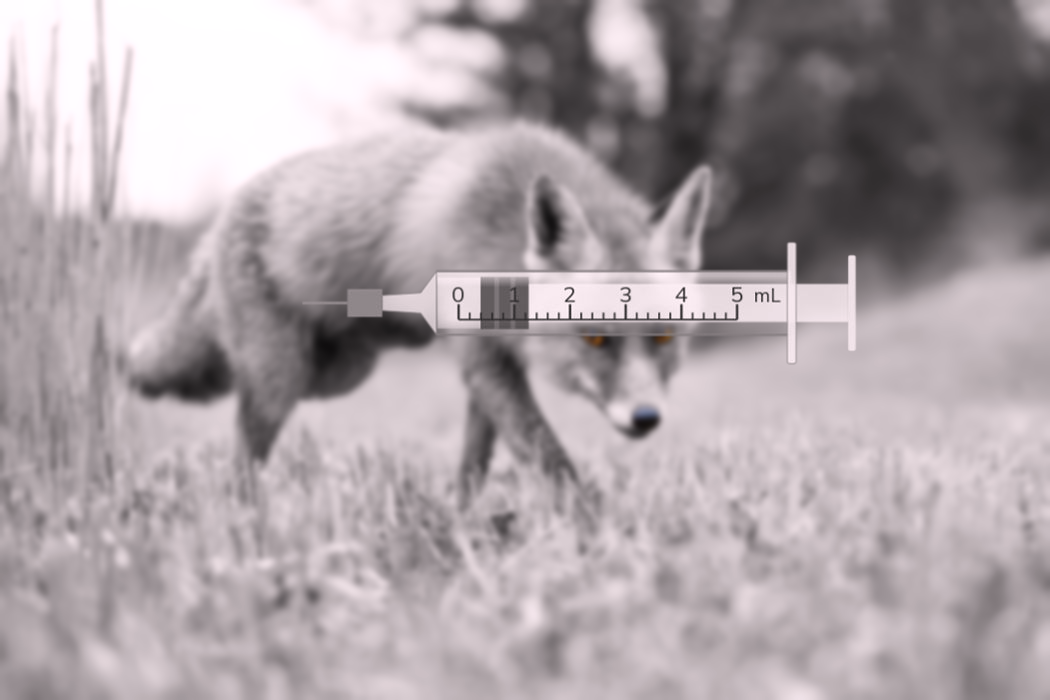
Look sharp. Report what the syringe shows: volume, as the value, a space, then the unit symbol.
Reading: 0.4 mL
